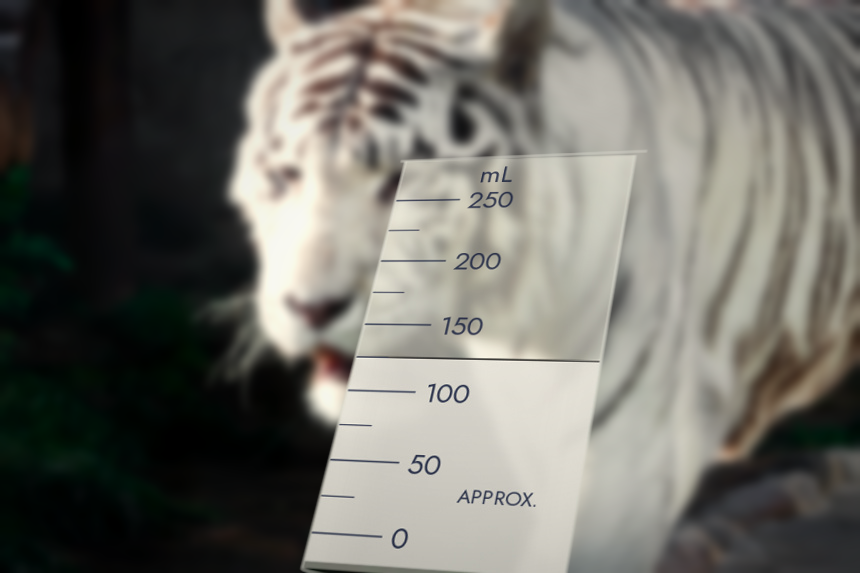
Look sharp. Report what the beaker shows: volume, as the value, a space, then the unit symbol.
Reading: 125 mL
